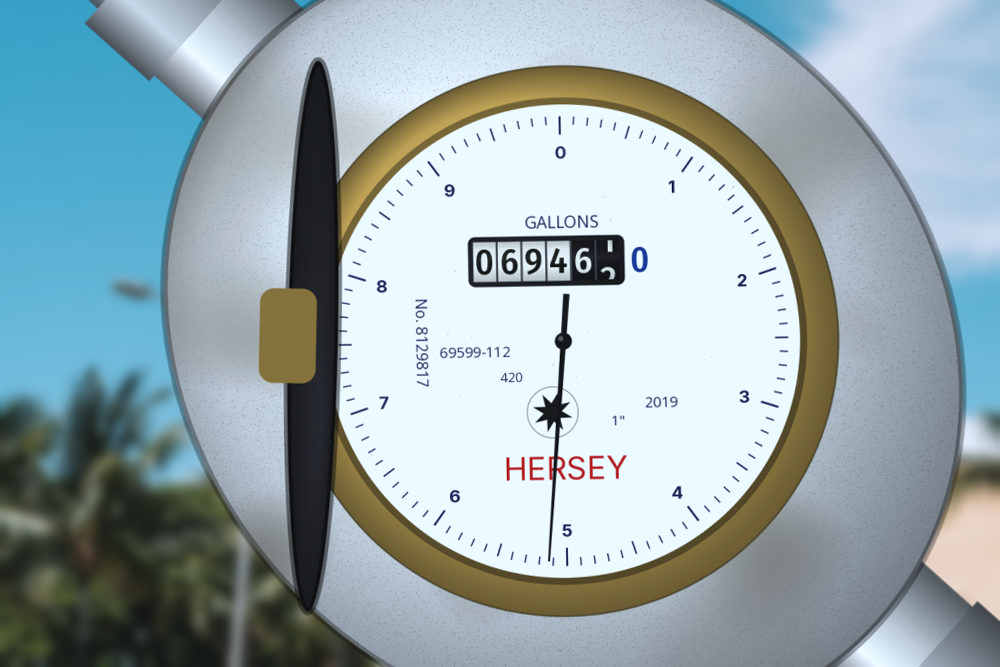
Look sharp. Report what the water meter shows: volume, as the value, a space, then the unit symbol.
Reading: 694615.1 gal
